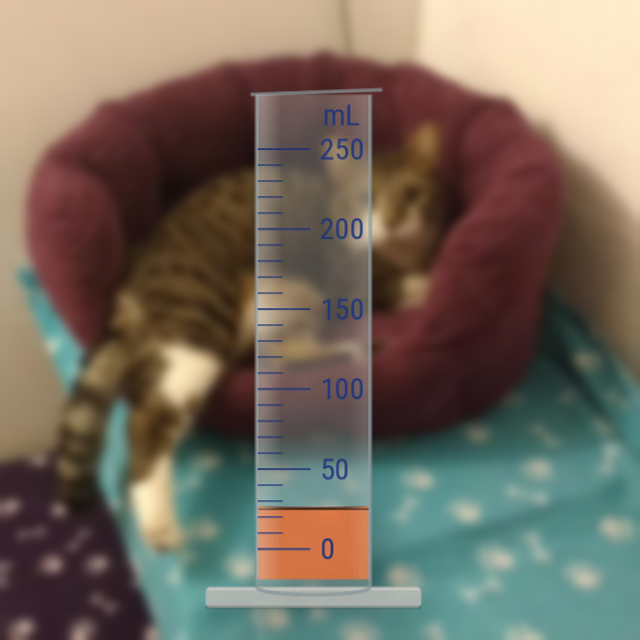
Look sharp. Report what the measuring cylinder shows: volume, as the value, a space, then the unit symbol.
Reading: 25 mL
